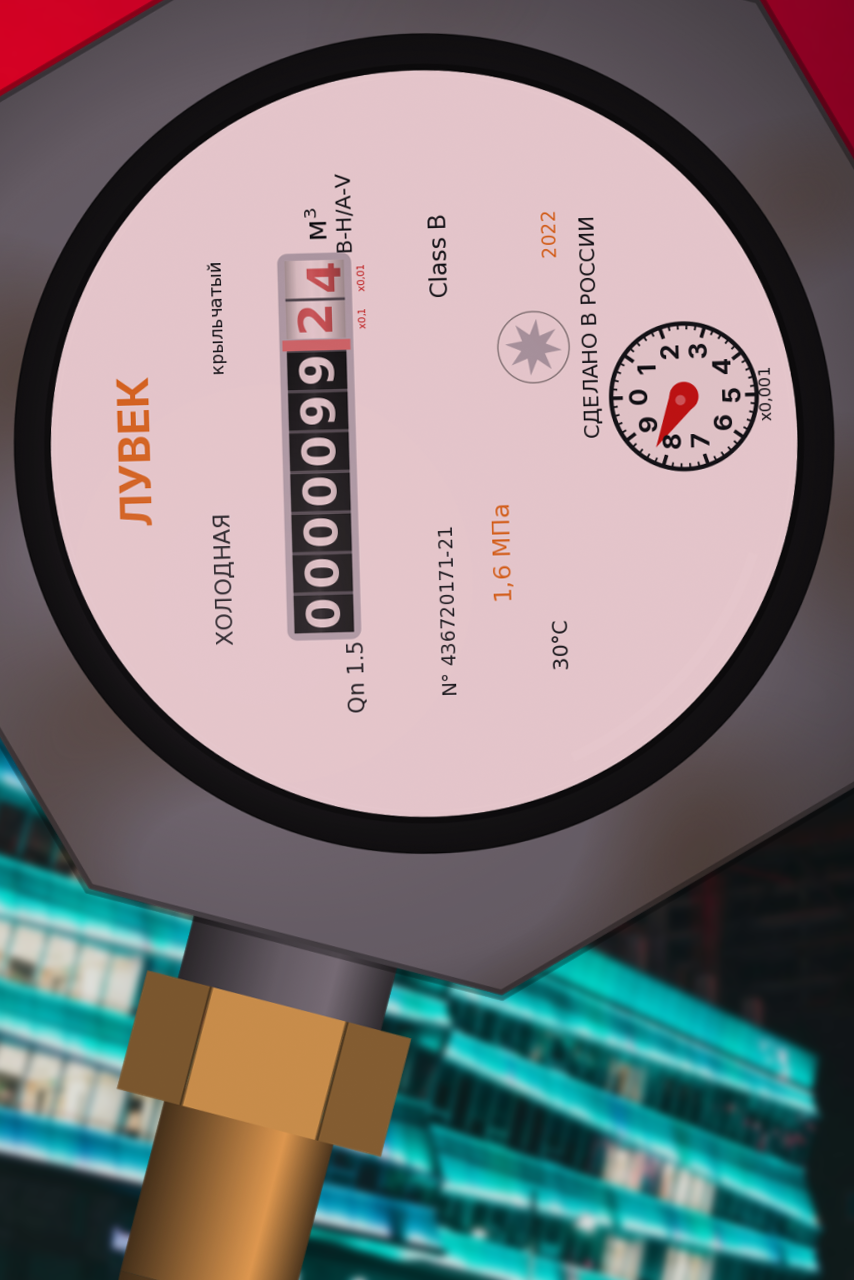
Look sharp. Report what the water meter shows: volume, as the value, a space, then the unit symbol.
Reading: 99.238 m³
